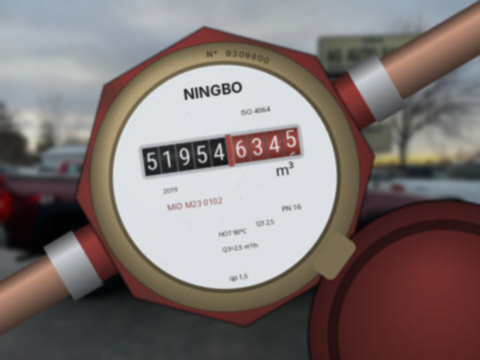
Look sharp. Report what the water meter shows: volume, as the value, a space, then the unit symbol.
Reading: 51954.6345 m³
